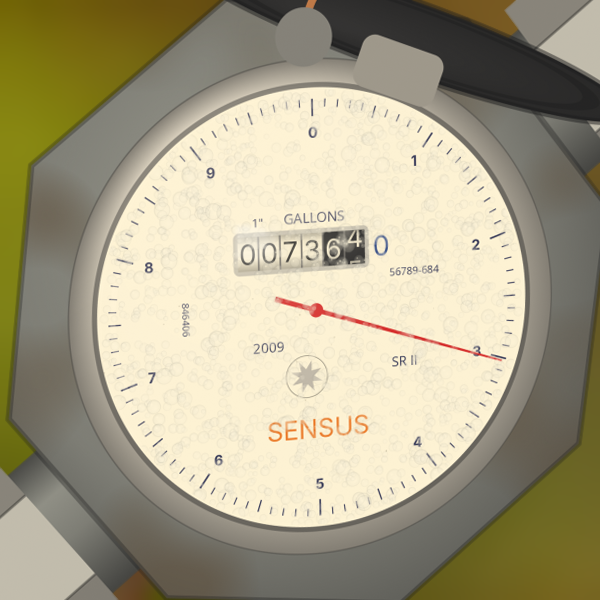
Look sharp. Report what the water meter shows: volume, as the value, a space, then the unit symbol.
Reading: 73643.0 gal
